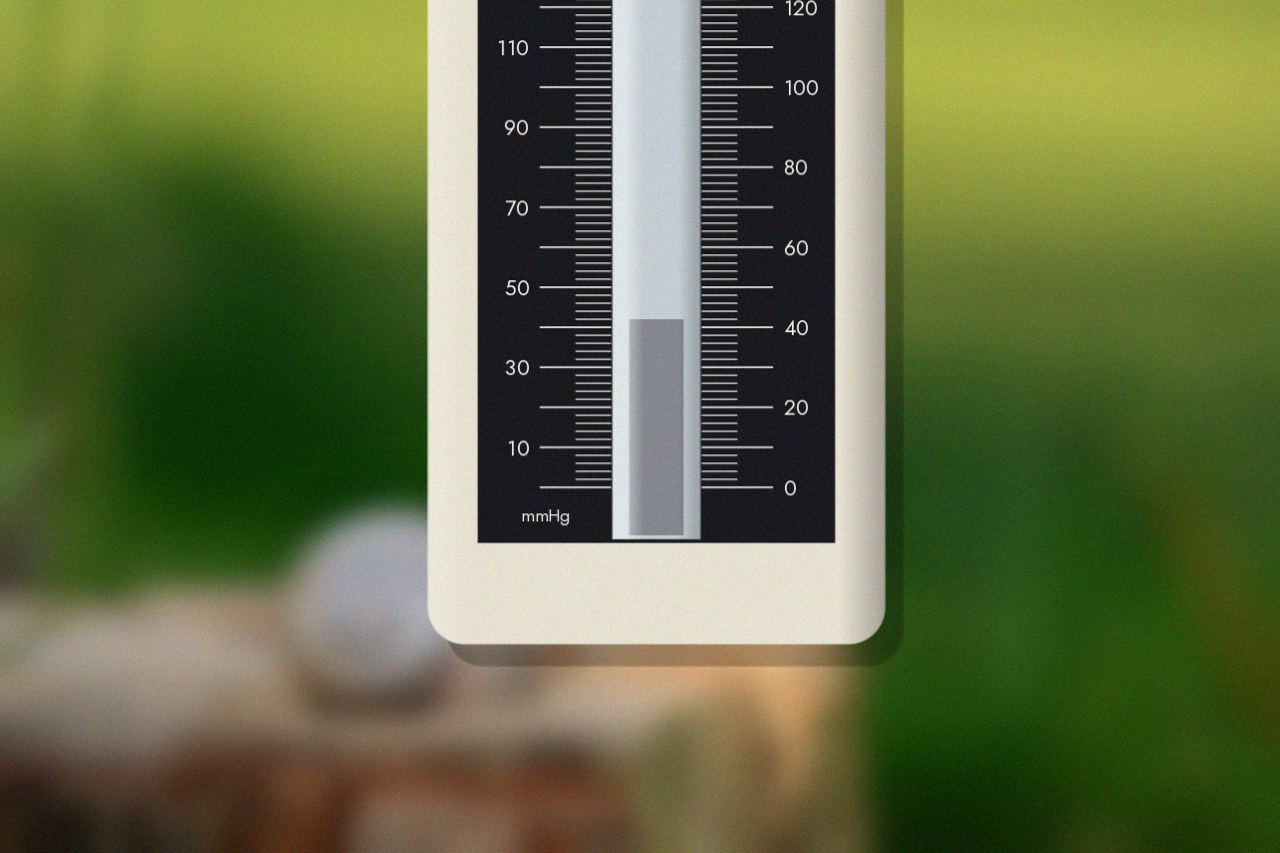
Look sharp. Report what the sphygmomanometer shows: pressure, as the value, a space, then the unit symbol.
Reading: 42 mmHg
